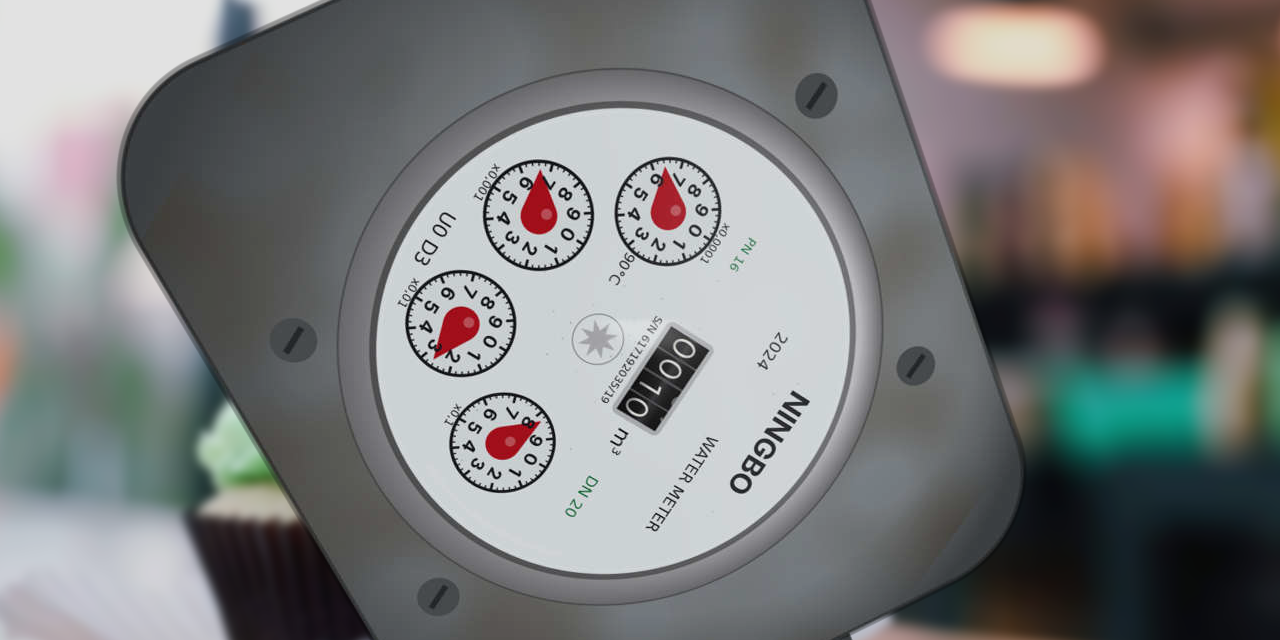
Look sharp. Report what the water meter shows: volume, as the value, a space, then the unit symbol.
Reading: 9.8266 m³
